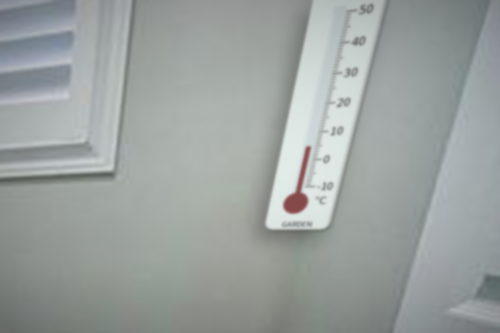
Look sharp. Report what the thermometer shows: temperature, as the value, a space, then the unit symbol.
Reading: 5 °C
